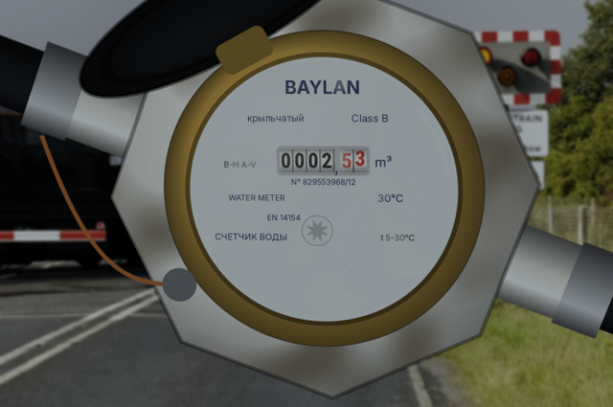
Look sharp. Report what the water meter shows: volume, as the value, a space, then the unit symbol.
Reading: 2.53 m³
